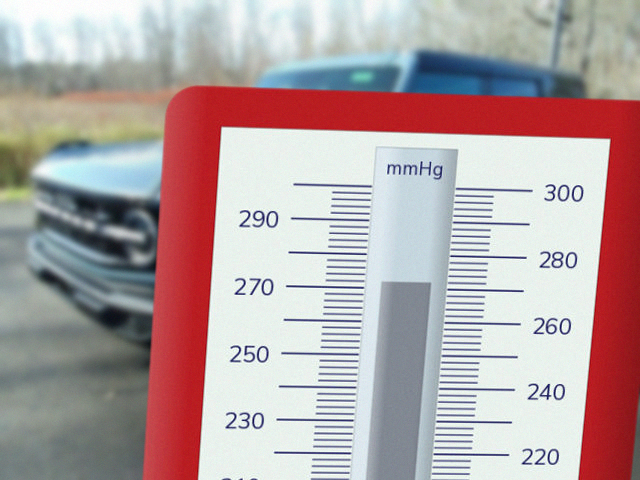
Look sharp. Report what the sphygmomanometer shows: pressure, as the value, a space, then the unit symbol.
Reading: 272 mmHg
